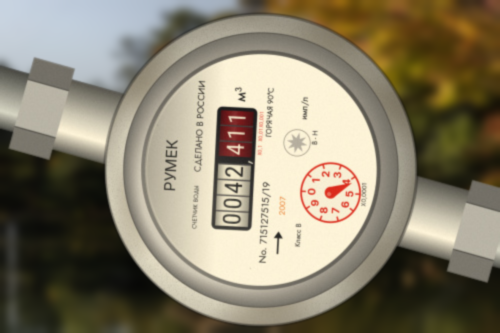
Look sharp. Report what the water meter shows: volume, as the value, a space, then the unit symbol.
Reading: 42.4114 m³
